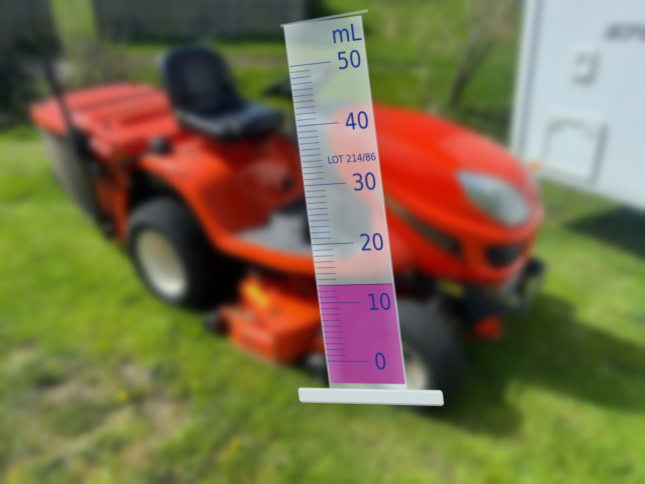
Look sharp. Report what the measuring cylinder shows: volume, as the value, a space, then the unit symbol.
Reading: 13 mL
